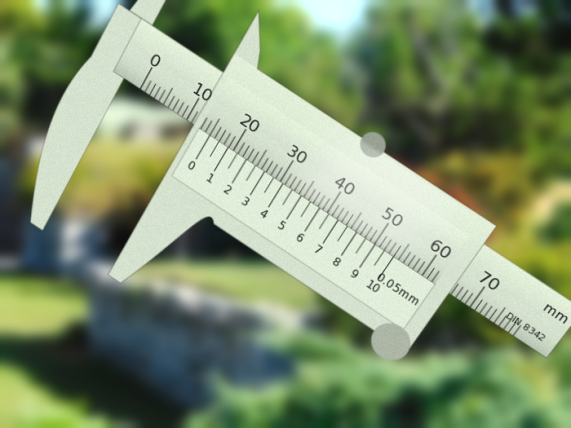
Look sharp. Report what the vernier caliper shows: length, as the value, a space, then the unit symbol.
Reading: 15.0 mm
